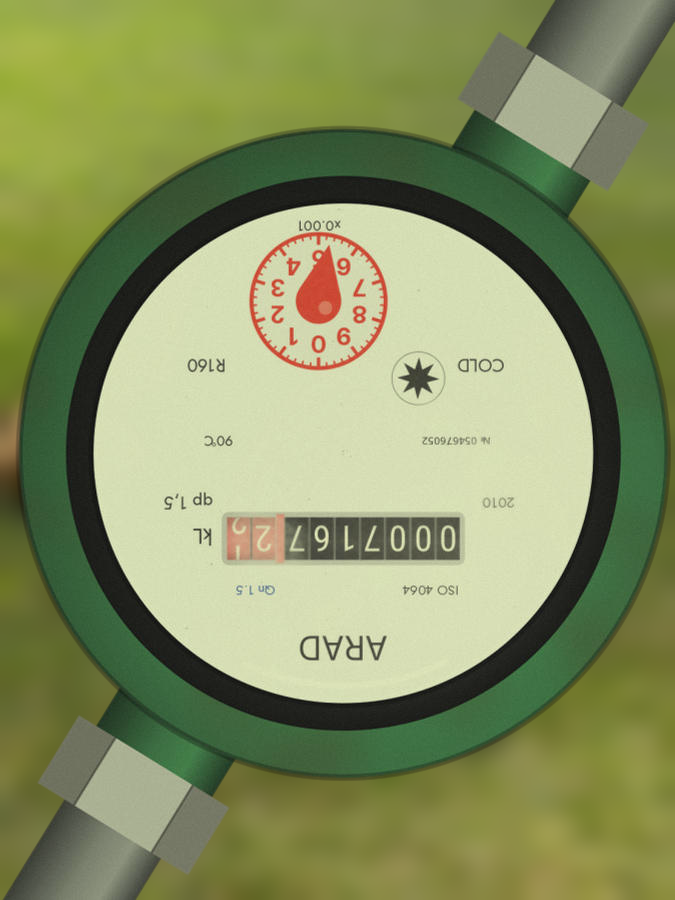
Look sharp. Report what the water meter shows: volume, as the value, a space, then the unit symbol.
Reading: 7167.215 kL
